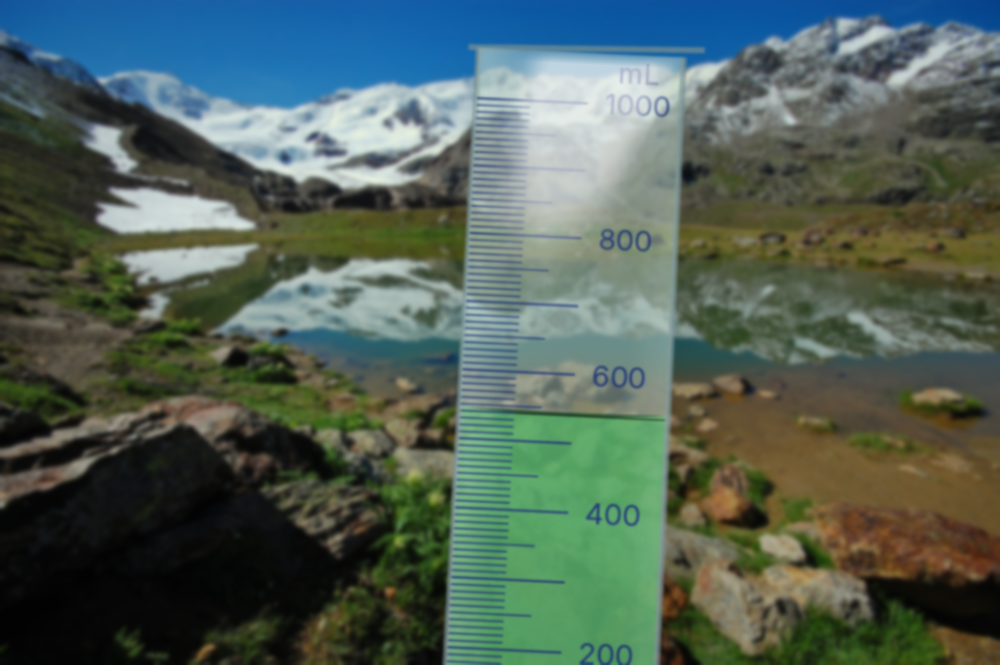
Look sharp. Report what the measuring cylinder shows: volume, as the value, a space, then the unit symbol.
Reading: 540 mL
